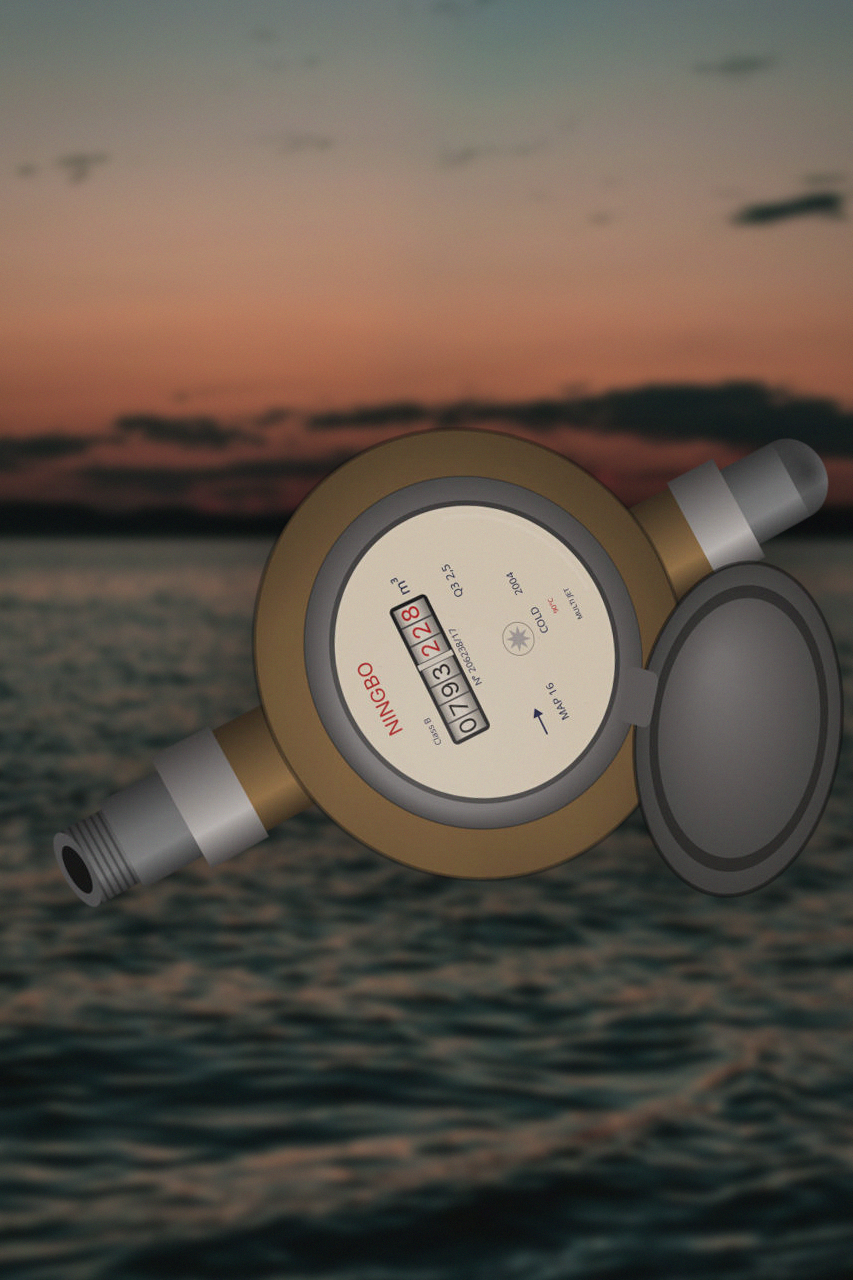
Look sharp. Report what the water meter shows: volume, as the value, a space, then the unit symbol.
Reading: 793.228 m³
